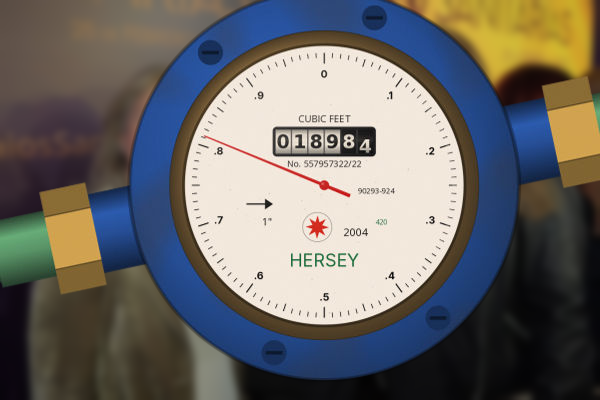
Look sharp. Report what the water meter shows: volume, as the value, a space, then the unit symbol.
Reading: 18983.81 ft³
